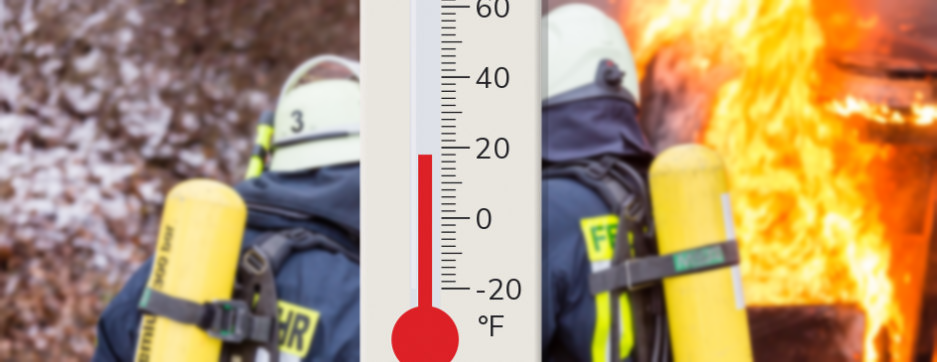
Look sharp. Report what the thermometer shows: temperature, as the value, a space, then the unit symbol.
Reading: 18 °F
